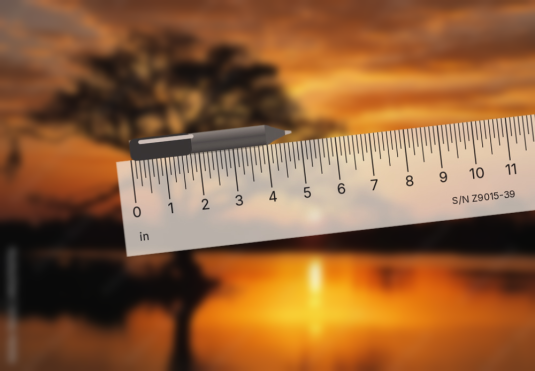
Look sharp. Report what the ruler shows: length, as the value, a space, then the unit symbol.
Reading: 4.75 in
